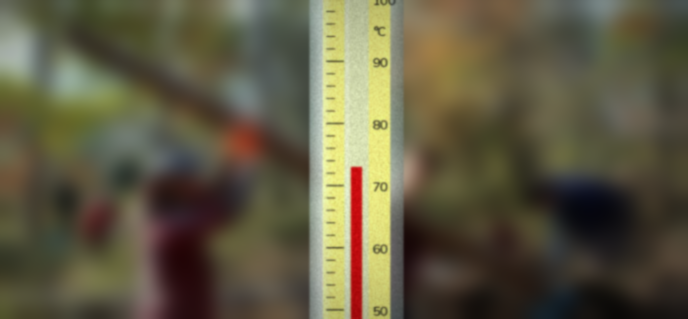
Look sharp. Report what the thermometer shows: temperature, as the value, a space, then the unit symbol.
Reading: 73 °C
